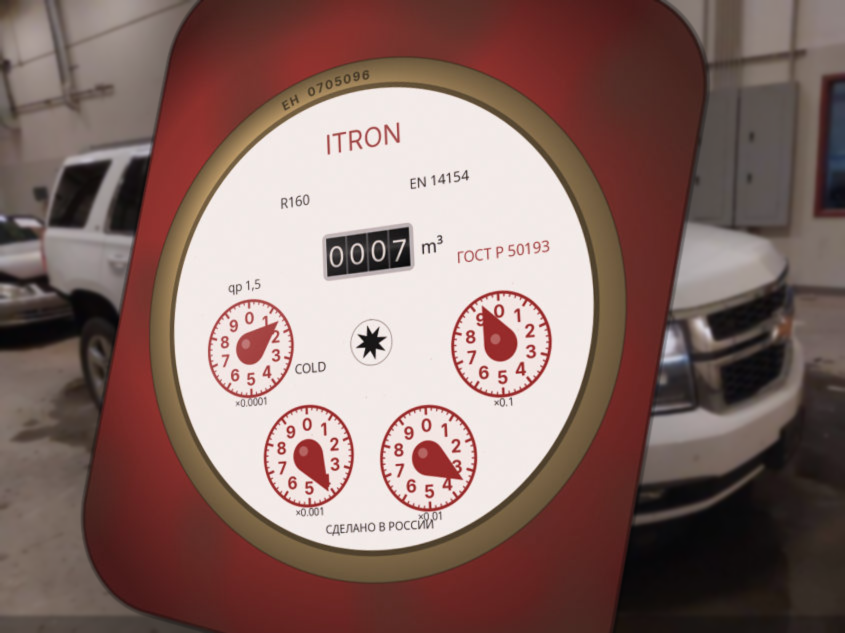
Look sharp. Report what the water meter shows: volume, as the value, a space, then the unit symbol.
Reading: 6.9341 m³
